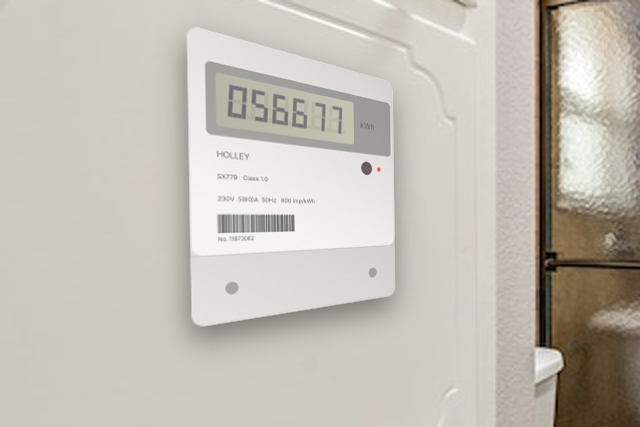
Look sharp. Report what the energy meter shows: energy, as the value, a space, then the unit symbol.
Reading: 56677 kWh
